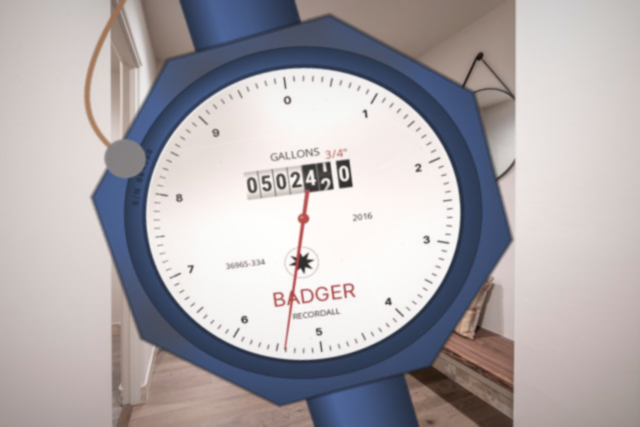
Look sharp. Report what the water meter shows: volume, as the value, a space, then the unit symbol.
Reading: 502415.4 gal
